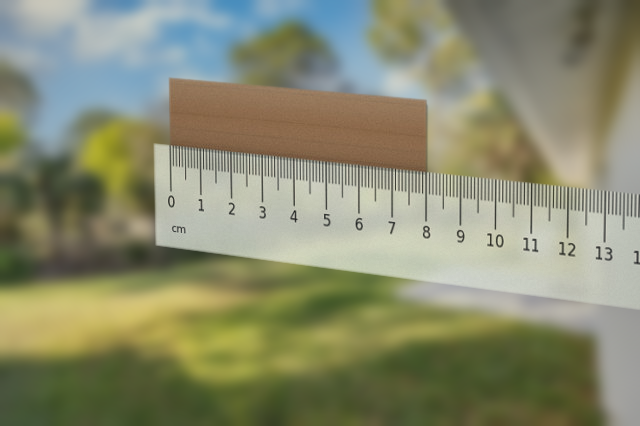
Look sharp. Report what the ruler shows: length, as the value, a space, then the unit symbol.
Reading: 8 cm
